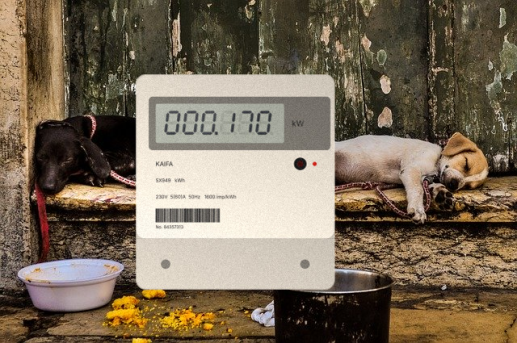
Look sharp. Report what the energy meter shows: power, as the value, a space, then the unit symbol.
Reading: 0.170 kW
